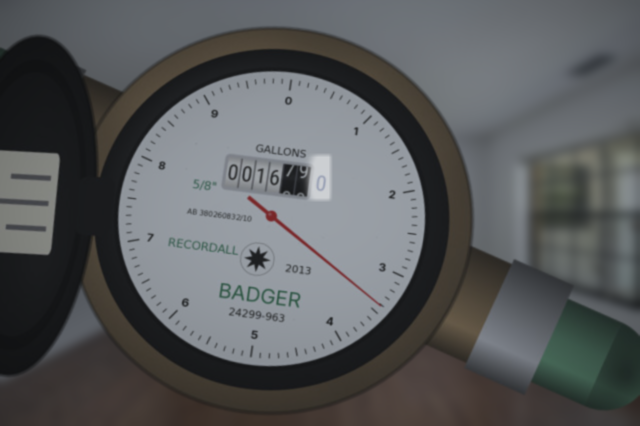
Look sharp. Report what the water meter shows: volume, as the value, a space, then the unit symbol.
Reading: 16793.4 gal
